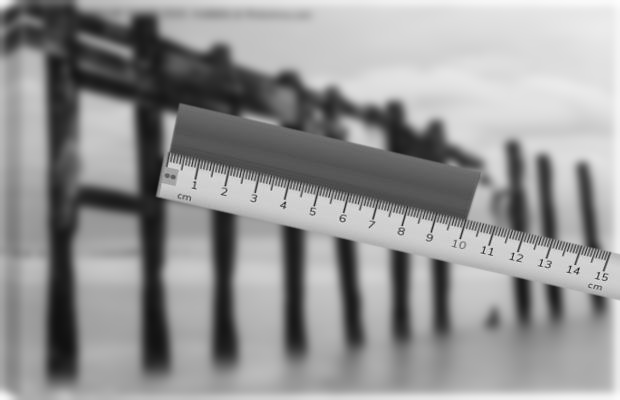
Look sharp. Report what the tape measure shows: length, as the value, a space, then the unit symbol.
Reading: 10 cm
